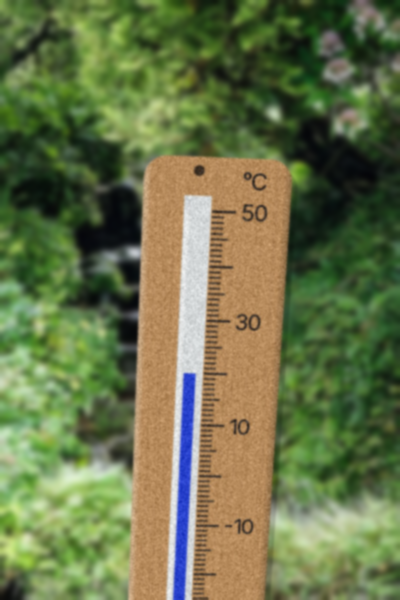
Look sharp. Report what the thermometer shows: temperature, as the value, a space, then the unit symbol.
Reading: 20 °C
